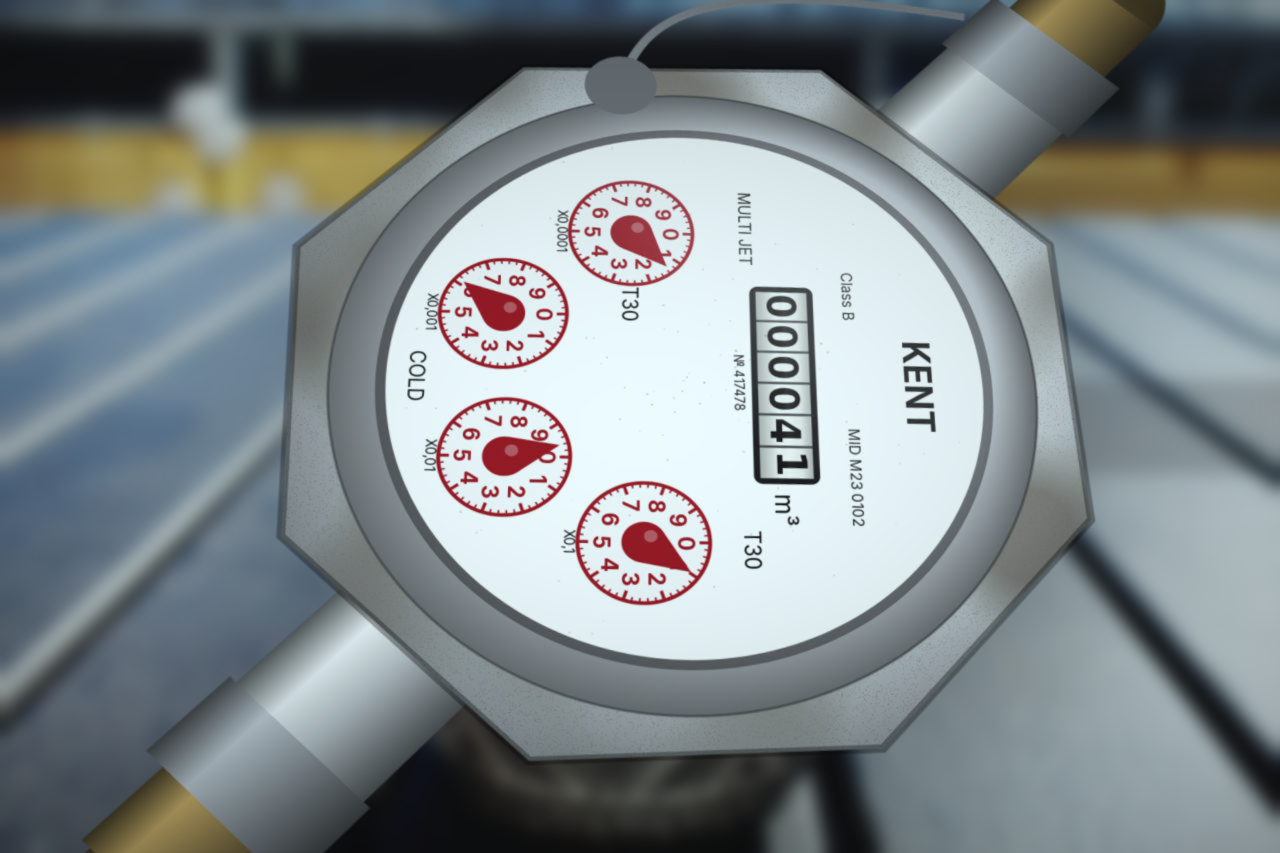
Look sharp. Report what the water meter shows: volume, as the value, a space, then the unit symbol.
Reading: 41.0961 m³
